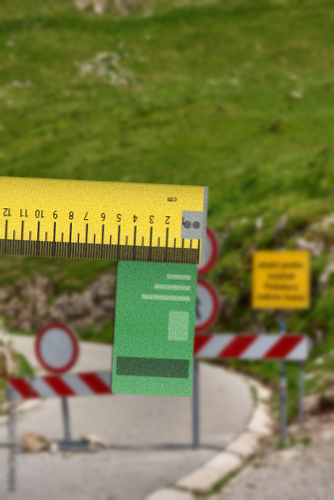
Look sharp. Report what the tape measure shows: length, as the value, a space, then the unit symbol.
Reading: 5 cm
